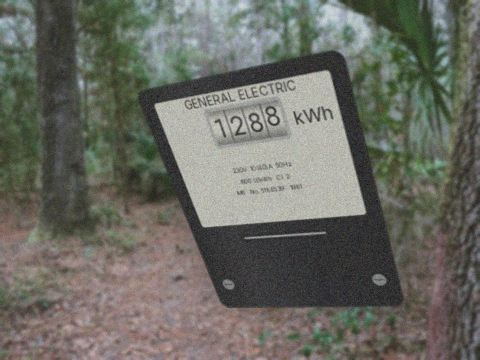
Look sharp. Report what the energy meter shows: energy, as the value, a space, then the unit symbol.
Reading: 1288 kWh
